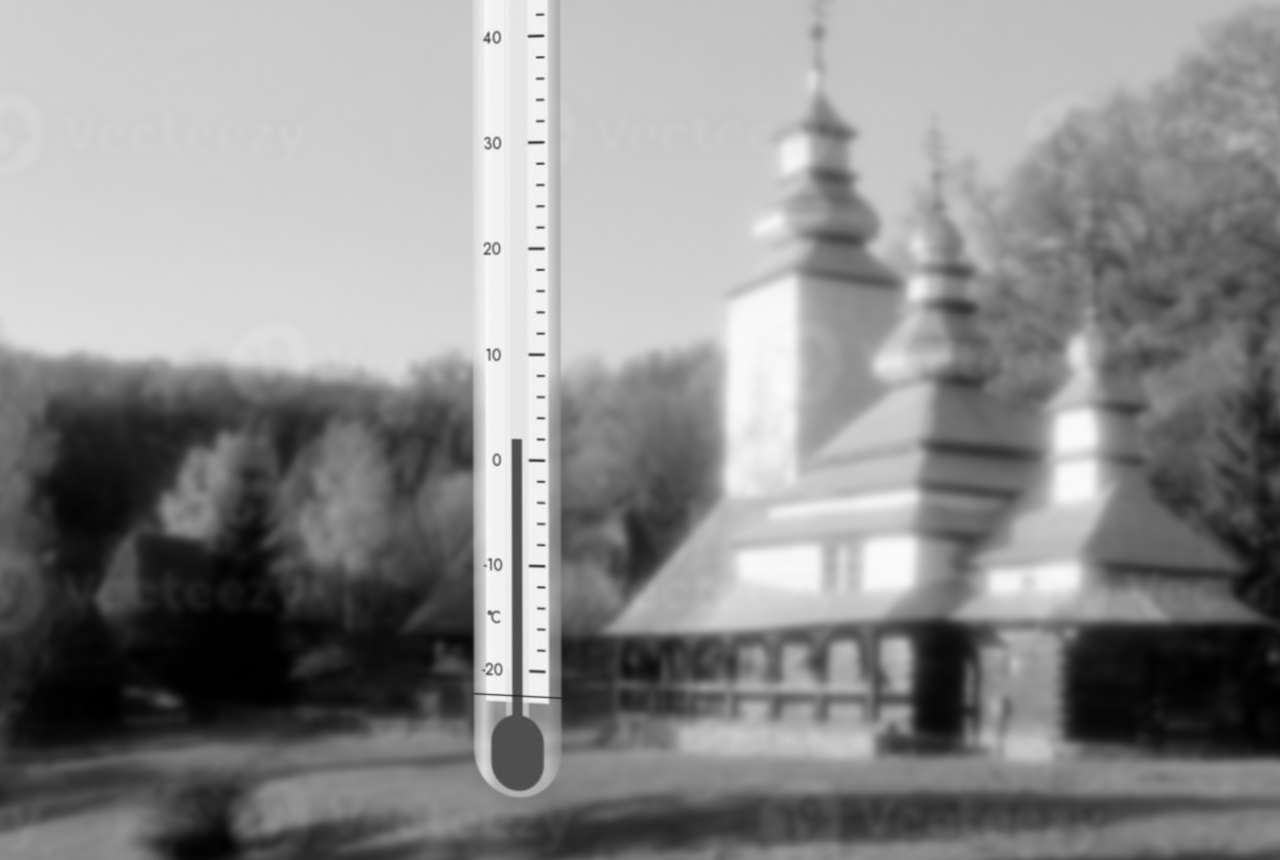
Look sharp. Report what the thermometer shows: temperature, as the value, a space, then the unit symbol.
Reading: 2 °C
